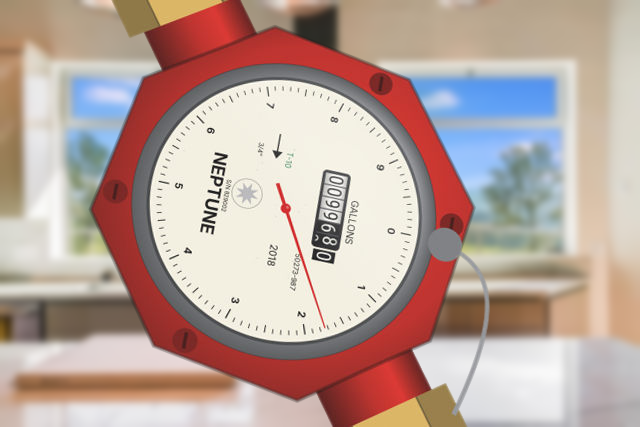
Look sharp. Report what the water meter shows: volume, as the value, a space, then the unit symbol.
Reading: 99681.7 gal
